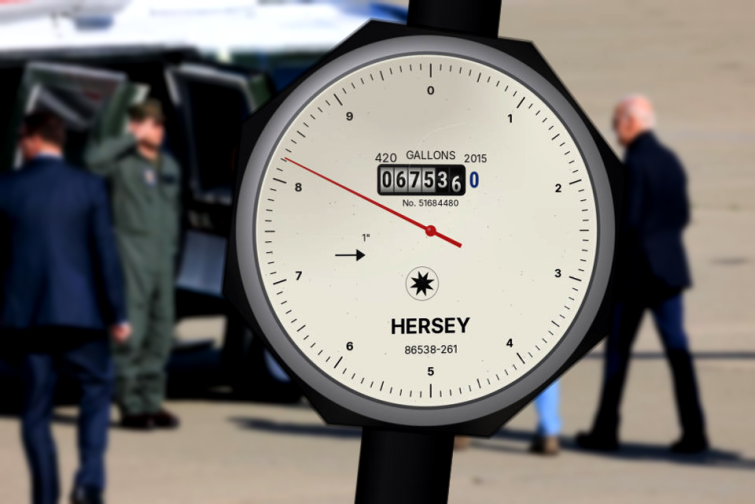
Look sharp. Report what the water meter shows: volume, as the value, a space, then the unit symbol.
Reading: 675358.2 gal
